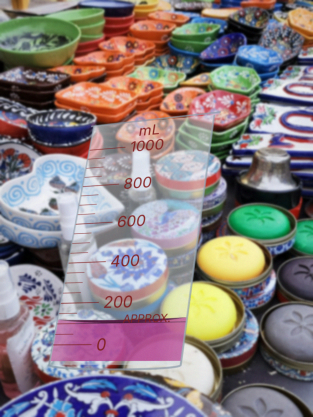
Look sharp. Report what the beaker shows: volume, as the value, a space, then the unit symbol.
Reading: 100 mL
